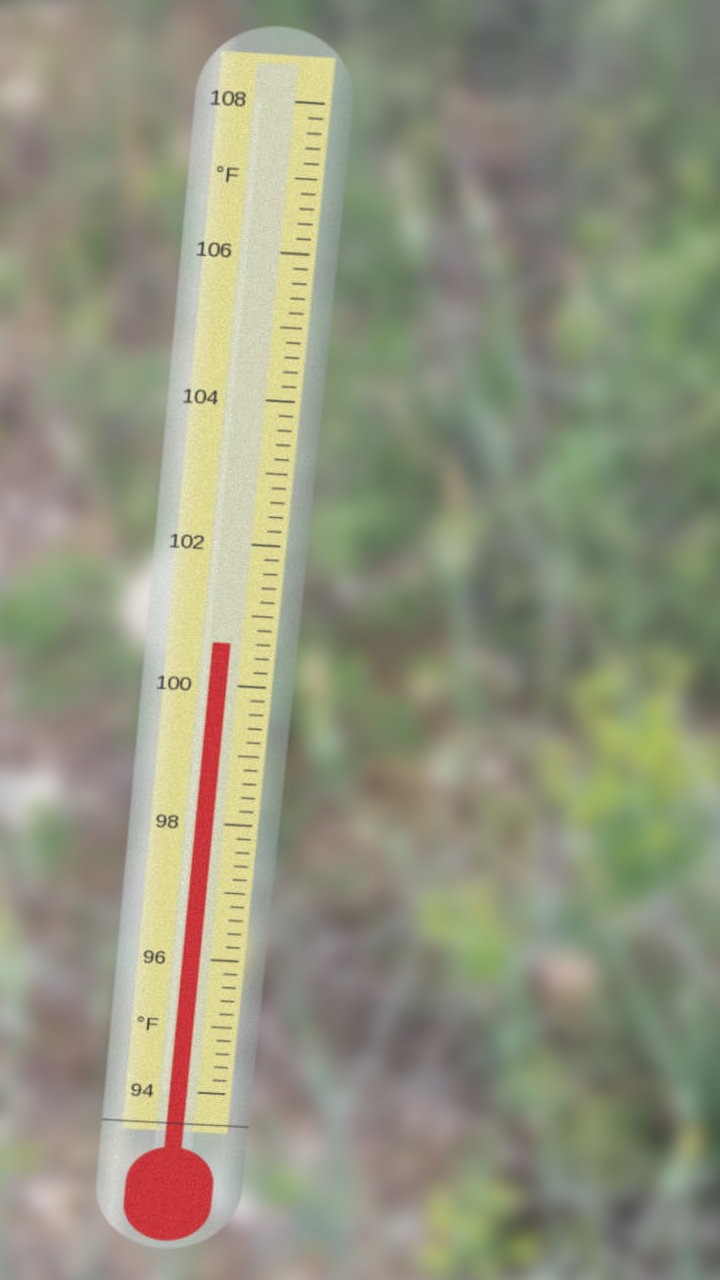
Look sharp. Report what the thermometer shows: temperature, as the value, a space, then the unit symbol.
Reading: 100.6 °F
